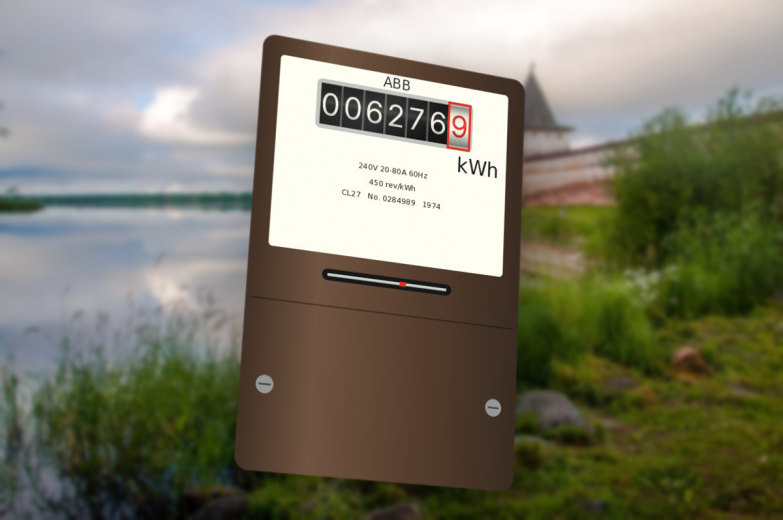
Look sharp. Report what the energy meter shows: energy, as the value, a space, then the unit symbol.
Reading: 6276.9 kWh
